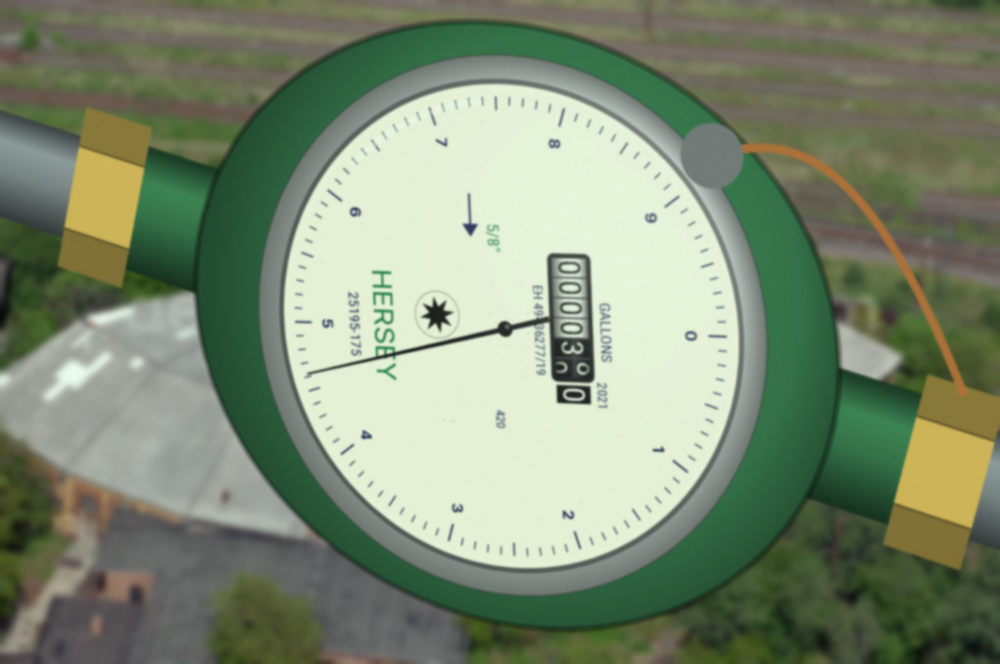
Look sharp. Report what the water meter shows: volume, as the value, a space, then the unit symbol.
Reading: 384.6 gal
